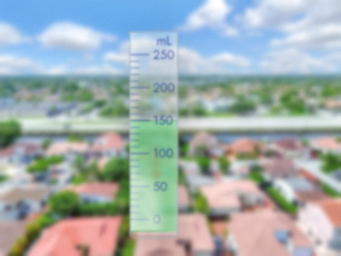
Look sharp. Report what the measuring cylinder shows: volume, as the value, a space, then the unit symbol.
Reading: 150 mL
